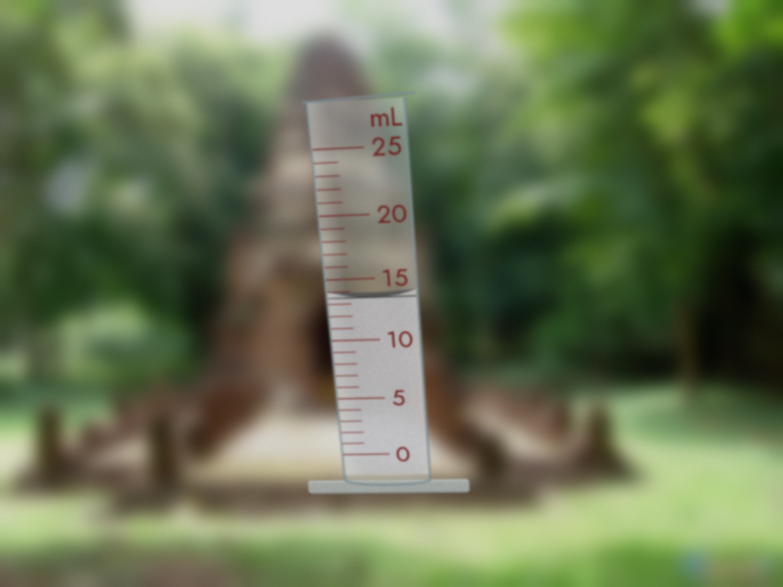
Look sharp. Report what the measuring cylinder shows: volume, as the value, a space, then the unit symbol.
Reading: 13.5 mL
